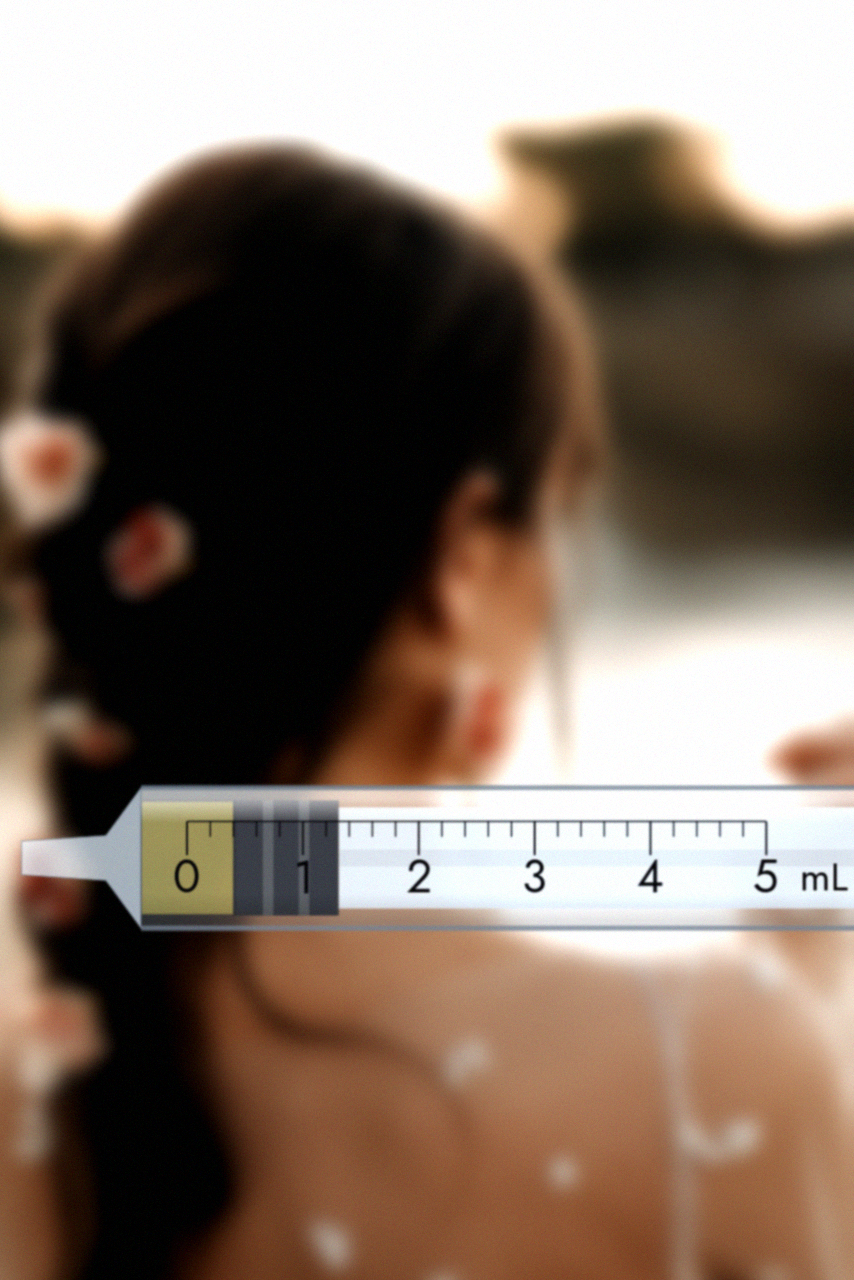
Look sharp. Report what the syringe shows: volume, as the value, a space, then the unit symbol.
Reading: 0.4 mL
